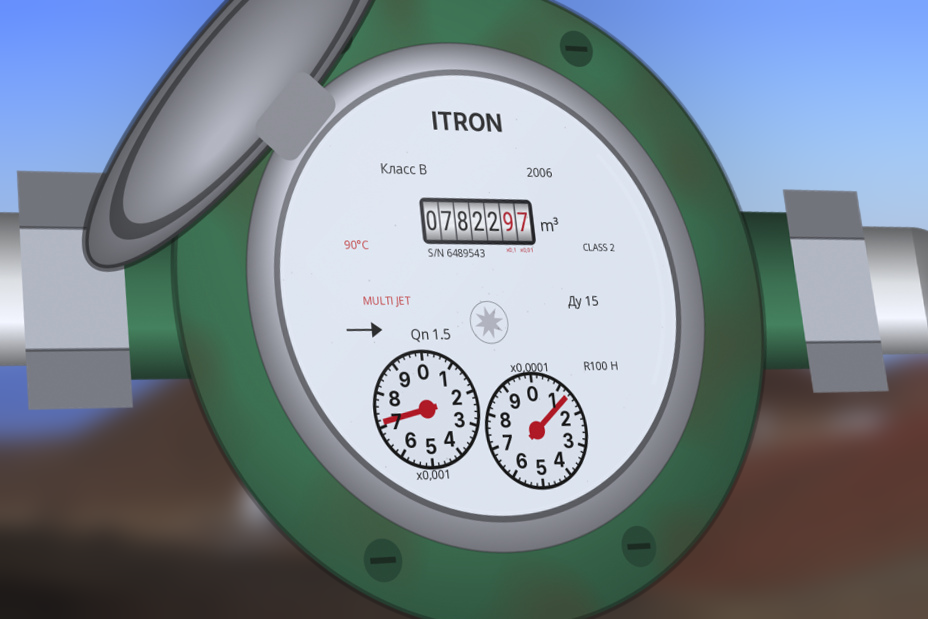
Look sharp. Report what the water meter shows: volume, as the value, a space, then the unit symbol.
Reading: 7822.9771 m³
